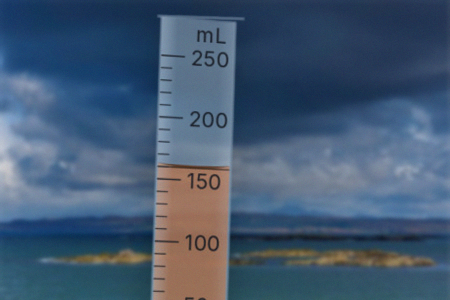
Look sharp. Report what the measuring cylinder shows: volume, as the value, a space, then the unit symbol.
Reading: 160 mL
